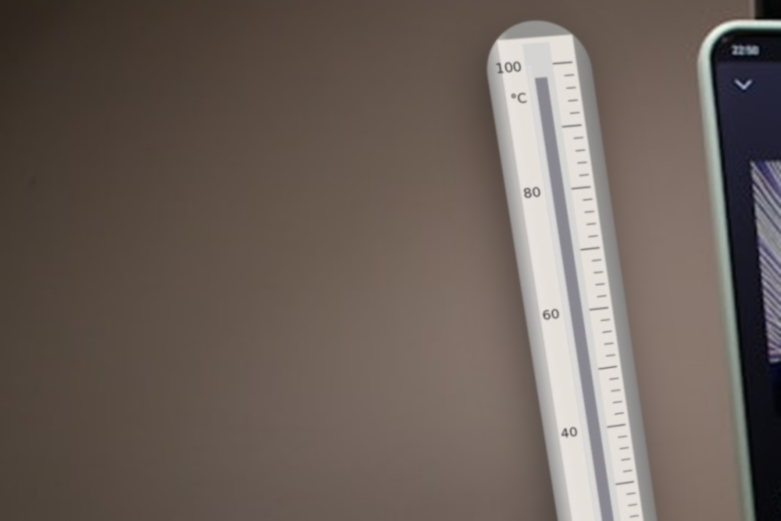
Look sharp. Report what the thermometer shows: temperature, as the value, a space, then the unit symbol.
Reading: 98 °C
